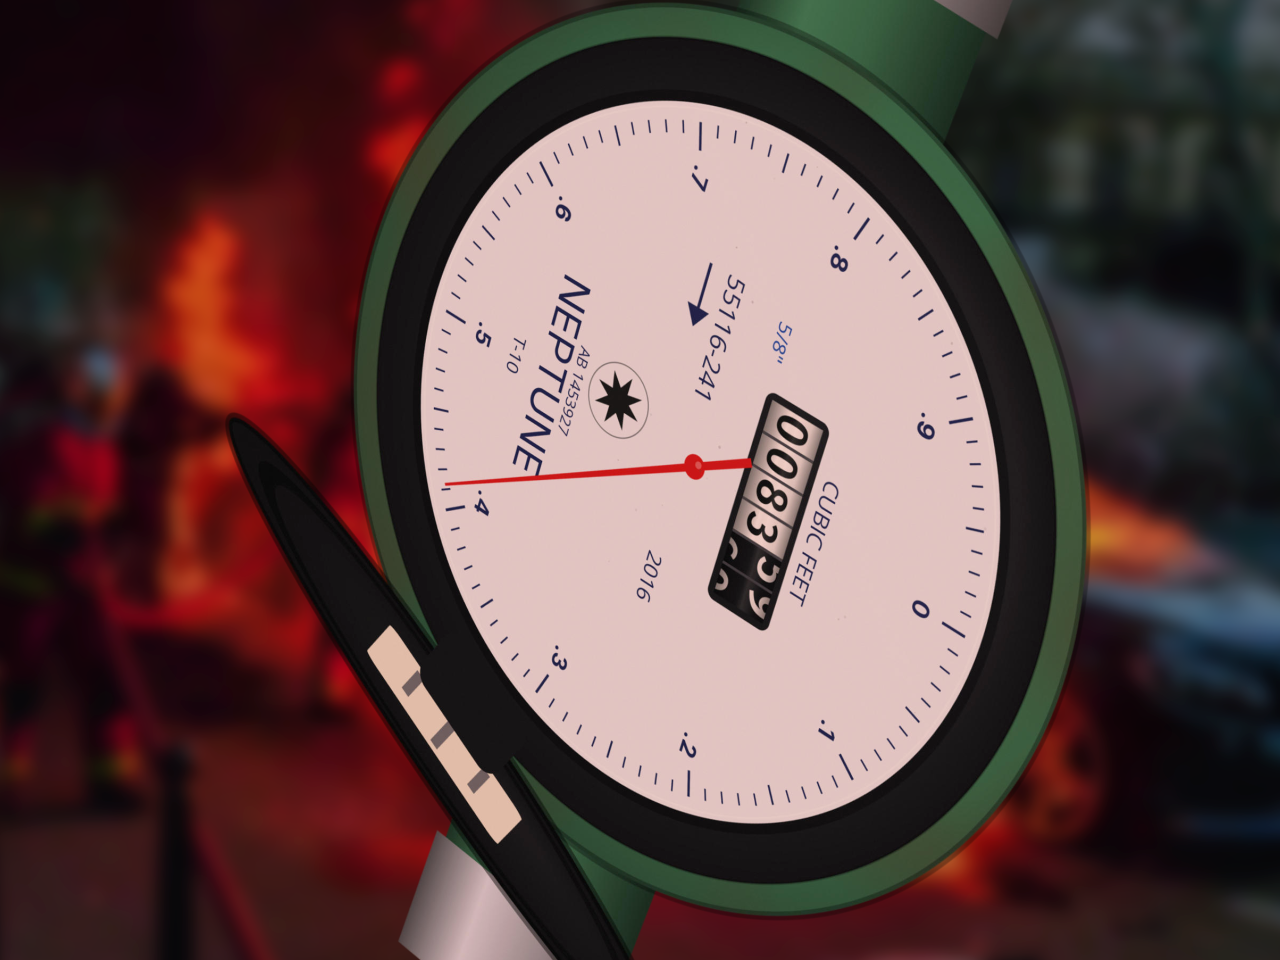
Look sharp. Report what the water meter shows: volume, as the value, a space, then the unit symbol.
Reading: 8359.41 ft³
